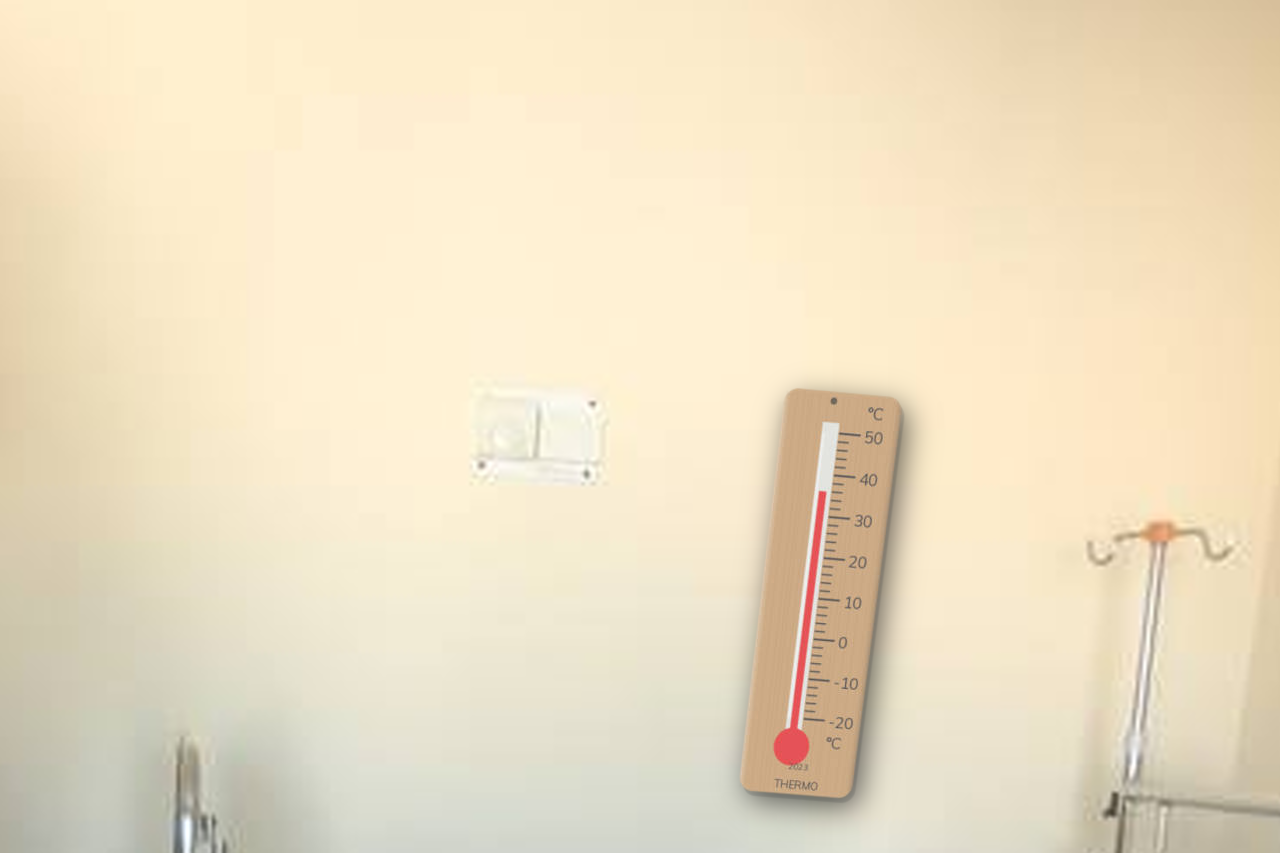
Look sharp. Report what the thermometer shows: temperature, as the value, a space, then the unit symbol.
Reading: 36 °C
